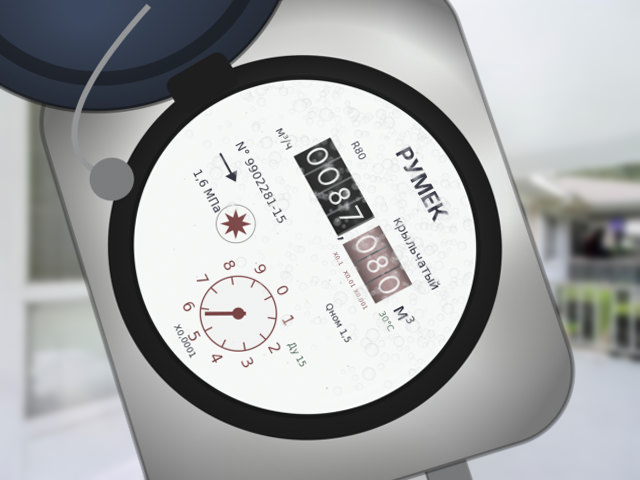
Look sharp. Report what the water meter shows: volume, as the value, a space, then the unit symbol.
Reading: 87.0805 m³
